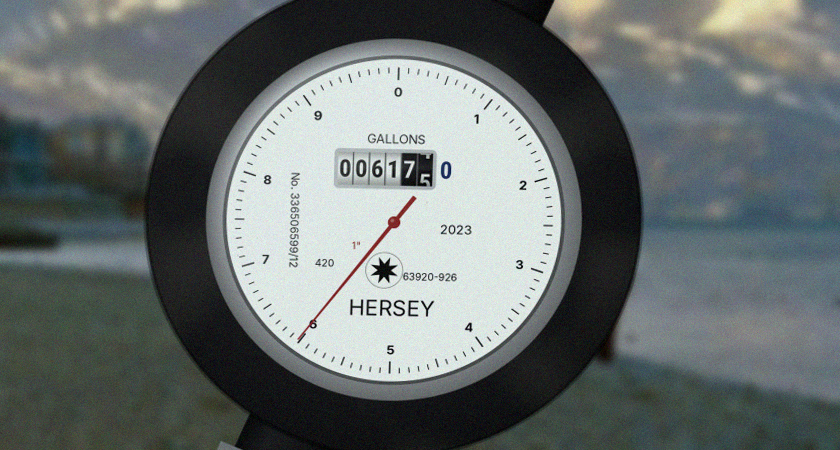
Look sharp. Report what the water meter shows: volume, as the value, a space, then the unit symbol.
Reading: 61746.0 gal
